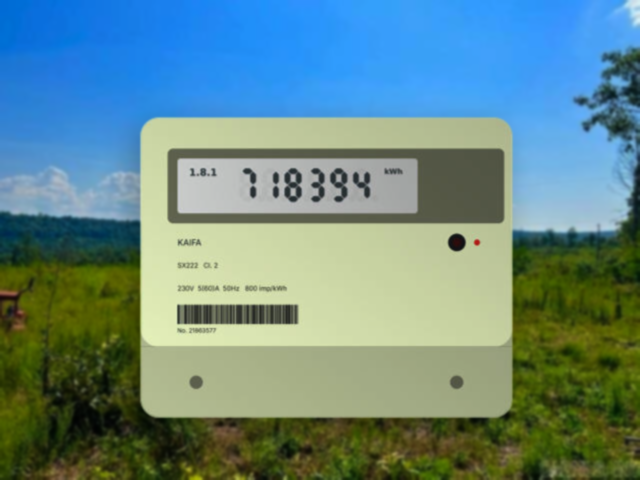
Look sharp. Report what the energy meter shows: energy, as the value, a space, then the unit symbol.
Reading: 718394 kWh
